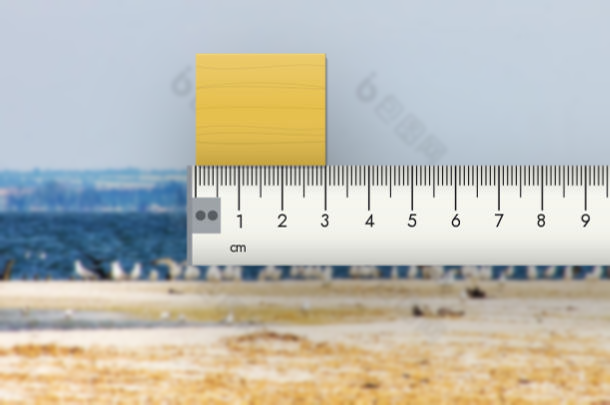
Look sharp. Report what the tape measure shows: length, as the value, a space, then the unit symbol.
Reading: 3 cm
